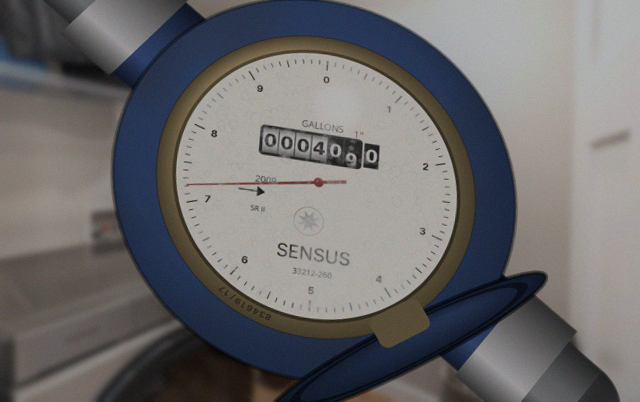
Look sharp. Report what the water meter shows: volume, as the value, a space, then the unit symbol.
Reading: 4087.2 gal
